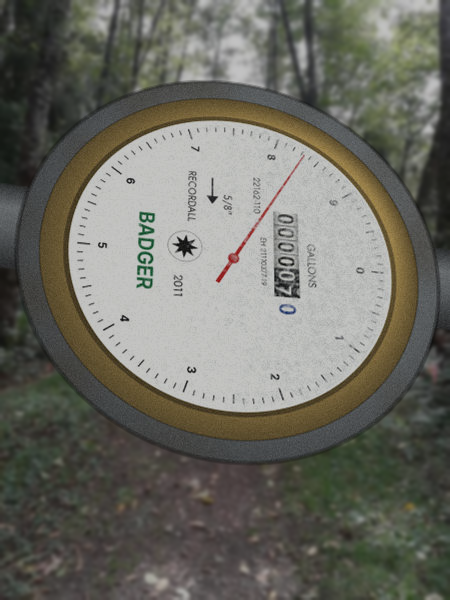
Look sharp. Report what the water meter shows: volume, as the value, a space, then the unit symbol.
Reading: 68.3 gal
